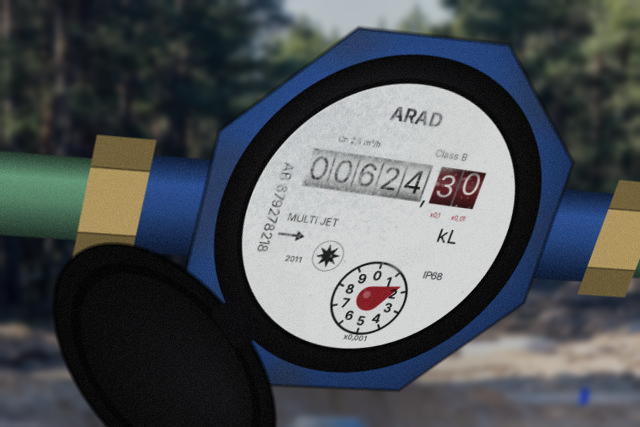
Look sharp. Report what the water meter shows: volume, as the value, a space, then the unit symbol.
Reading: 624.301 kL
